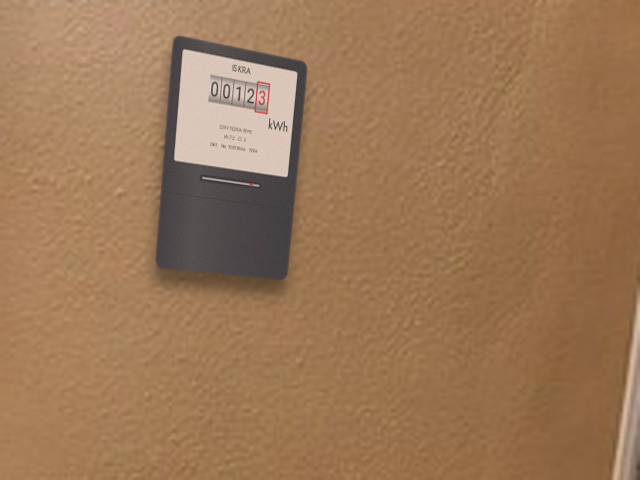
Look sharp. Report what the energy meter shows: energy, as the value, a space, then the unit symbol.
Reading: 12.3 kWh
